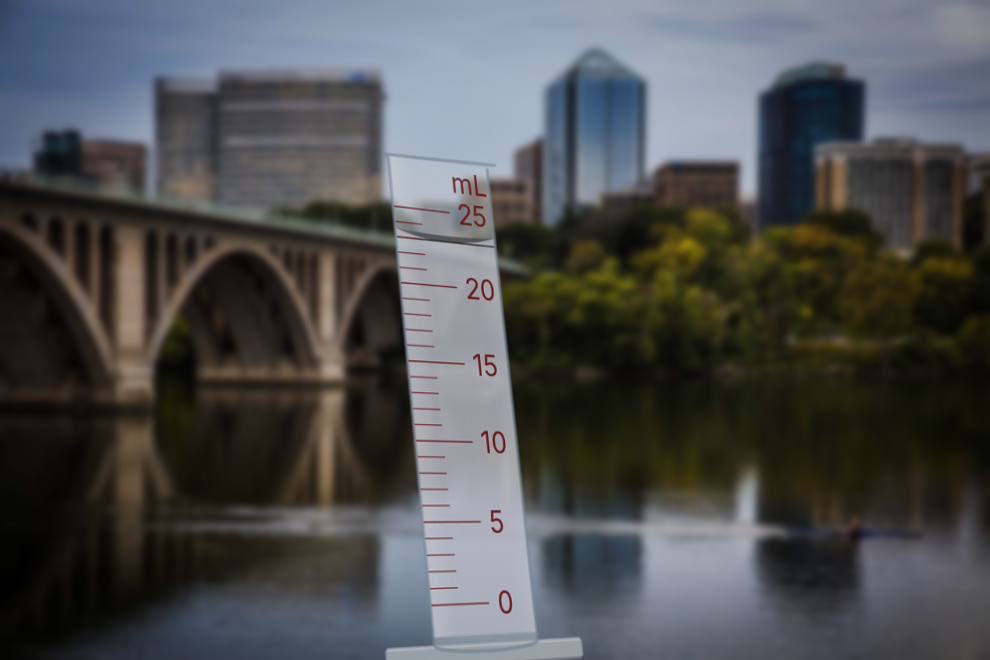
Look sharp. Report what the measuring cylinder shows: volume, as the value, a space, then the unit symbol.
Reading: 23 mL
